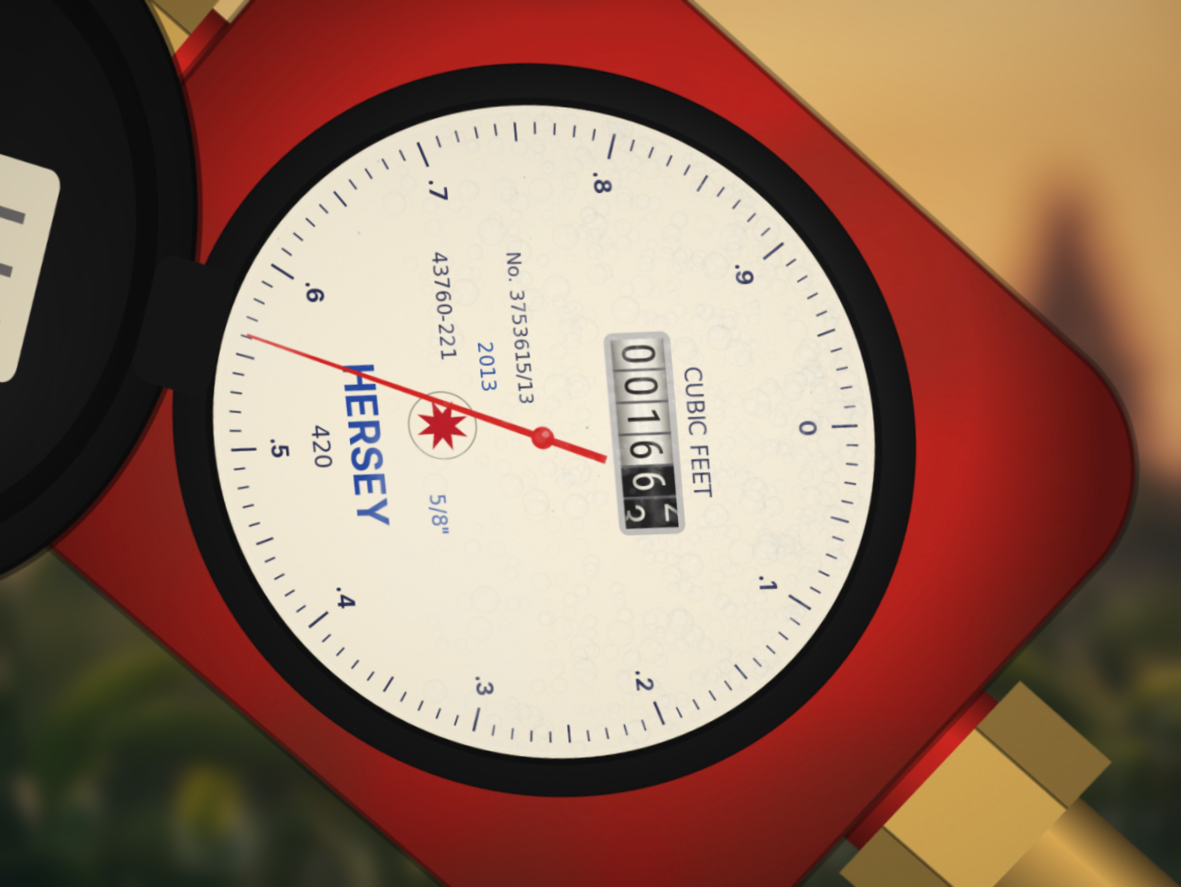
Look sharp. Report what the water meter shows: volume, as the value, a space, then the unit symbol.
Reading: 1662.56 ft³
